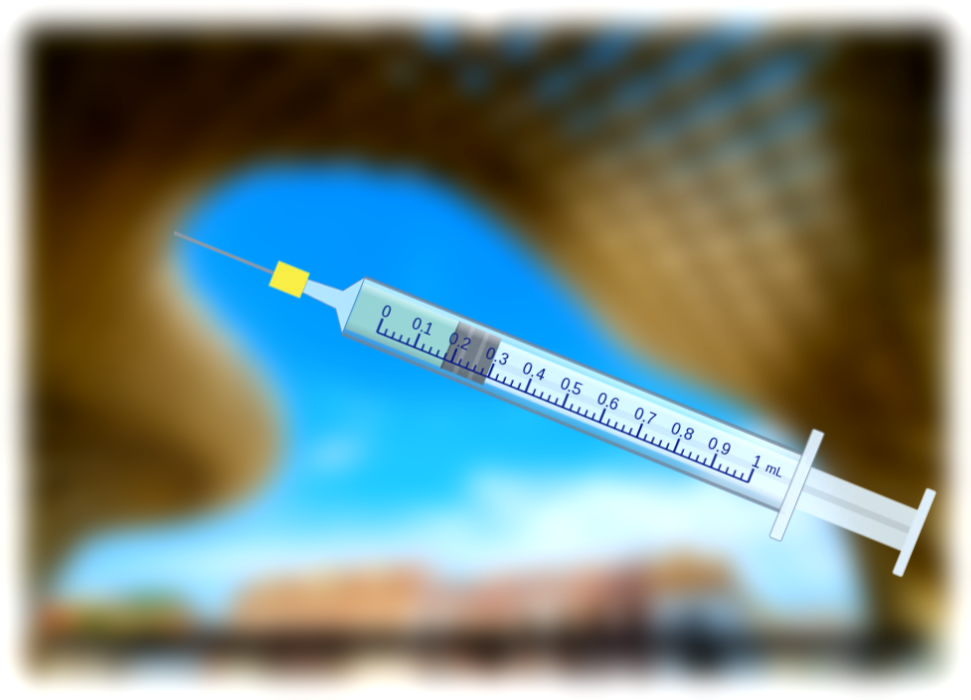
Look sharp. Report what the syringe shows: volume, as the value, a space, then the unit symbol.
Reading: 0.18 mL
